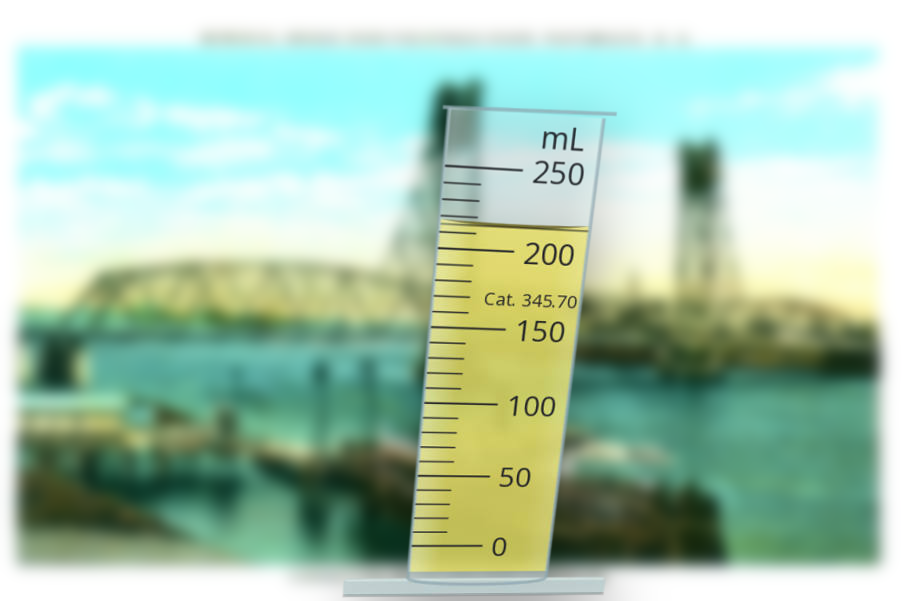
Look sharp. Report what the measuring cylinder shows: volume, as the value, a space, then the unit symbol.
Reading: 215 mL
